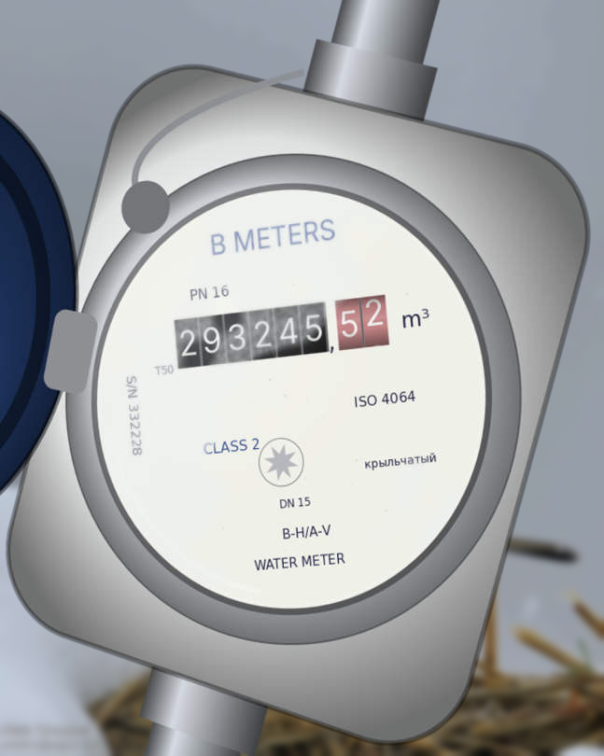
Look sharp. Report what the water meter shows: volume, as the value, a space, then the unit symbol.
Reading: 293245.52 m³
